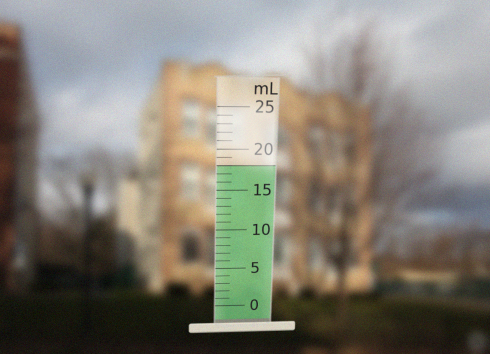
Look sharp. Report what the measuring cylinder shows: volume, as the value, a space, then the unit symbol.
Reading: 18 mL
